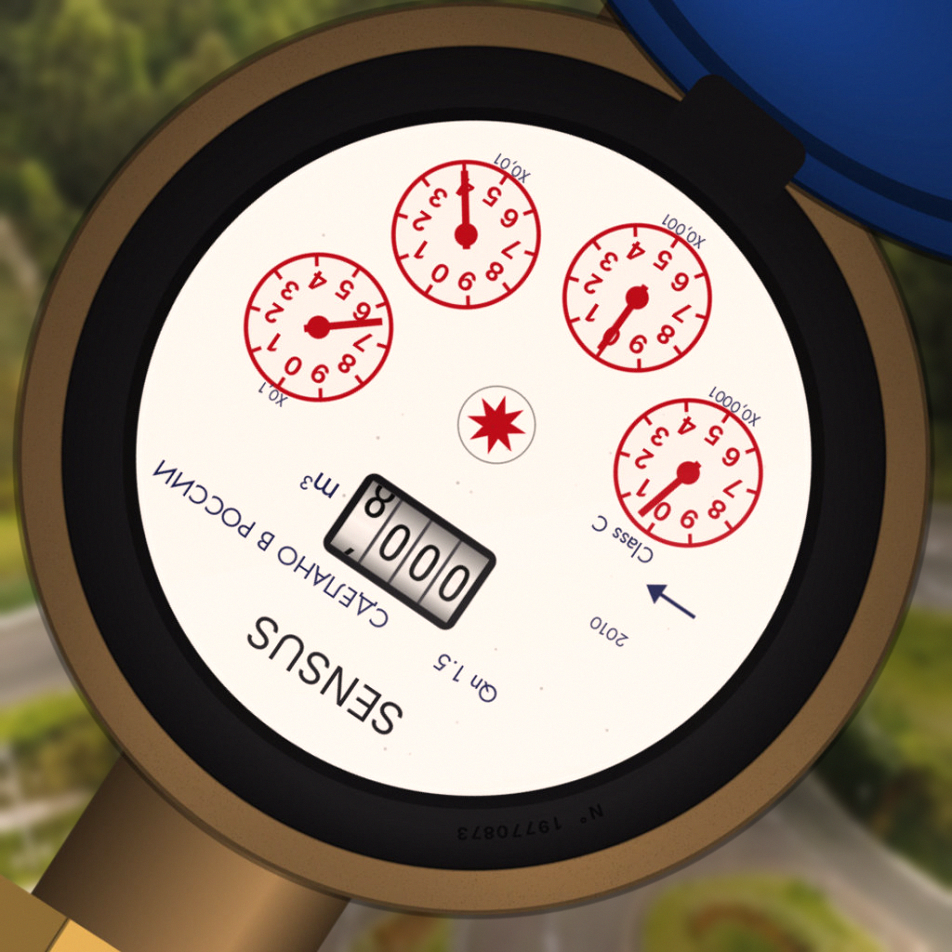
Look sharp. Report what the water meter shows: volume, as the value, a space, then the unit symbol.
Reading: 7.6400 m³
